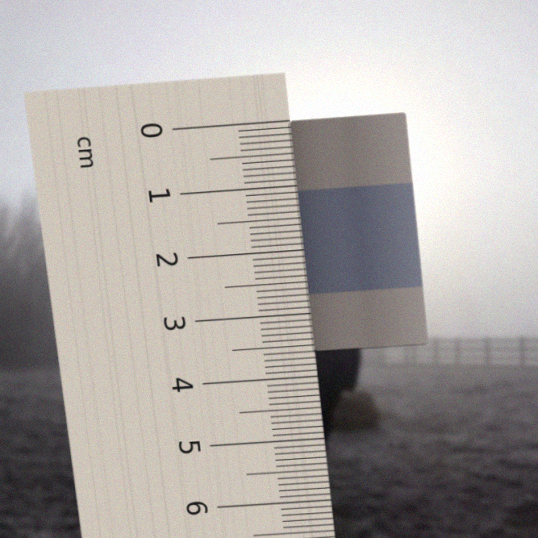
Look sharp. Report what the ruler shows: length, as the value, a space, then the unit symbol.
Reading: 3.6 cm
